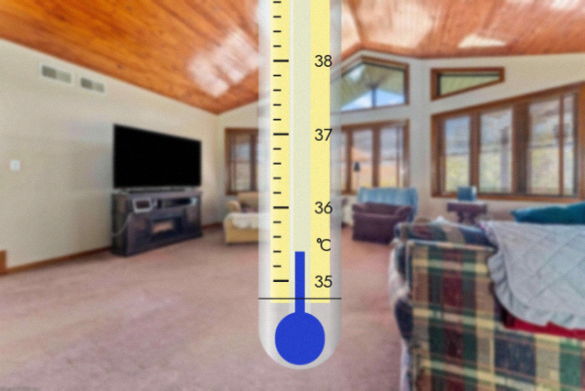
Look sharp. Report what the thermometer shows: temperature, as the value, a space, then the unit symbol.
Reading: 35.4 °C
